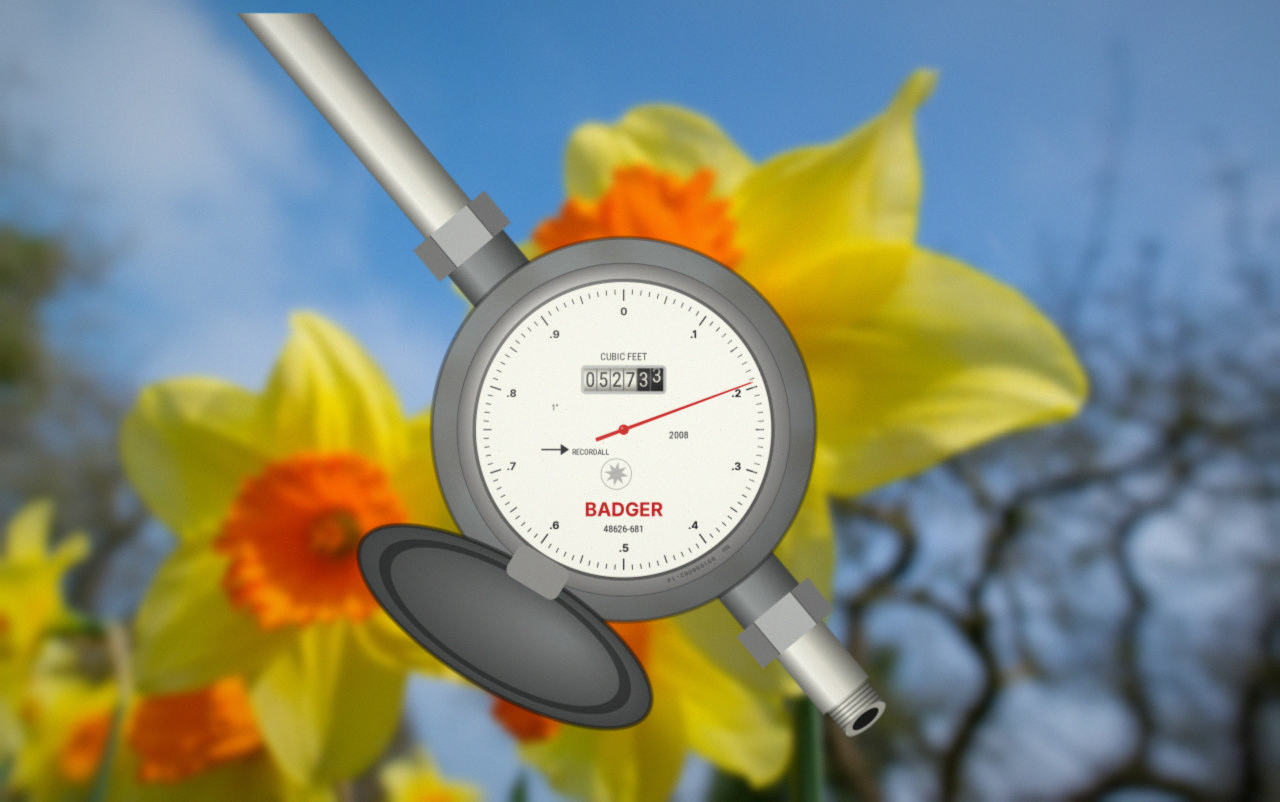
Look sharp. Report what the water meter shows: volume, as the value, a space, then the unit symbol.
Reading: 52733.19 ft³
